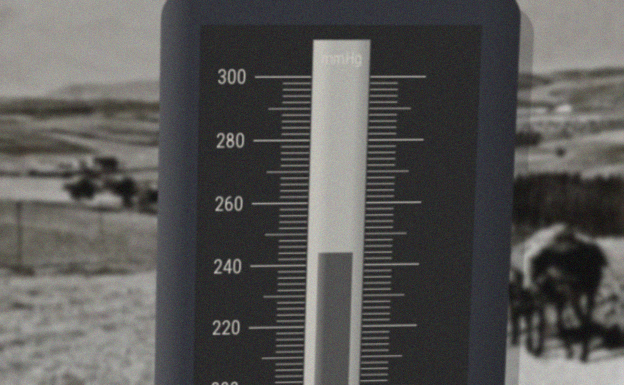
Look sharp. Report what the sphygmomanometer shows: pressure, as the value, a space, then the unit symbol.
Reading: 244 mmHg
